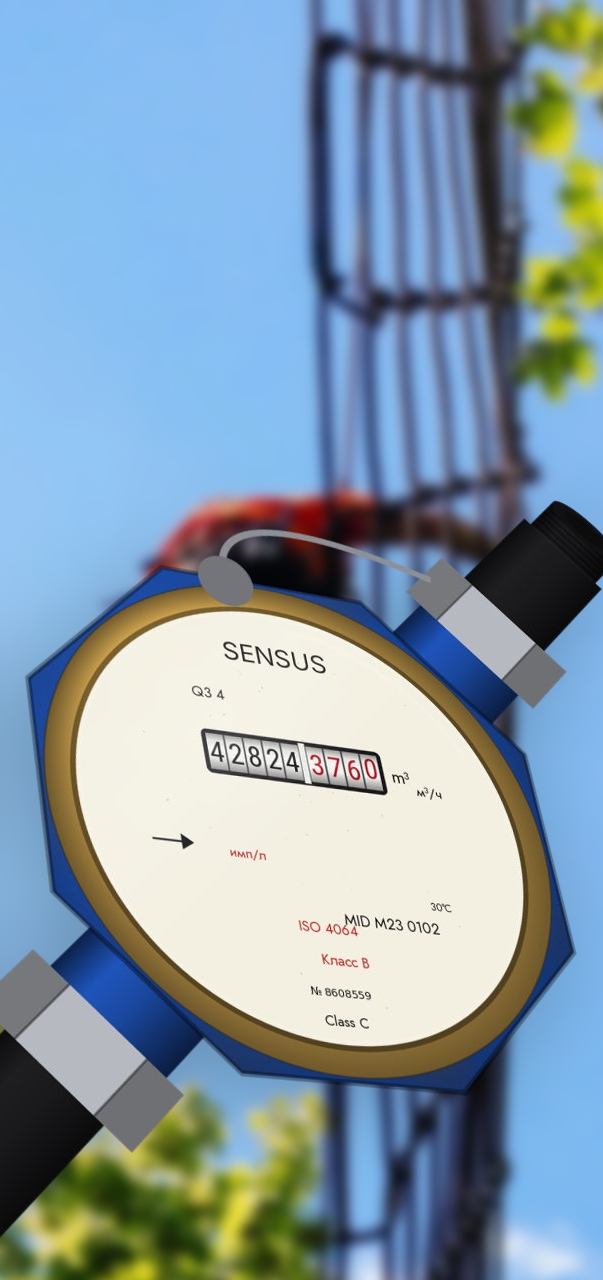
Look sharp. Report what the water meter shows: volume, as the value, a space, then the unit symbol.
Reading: 42824.3760 m³
